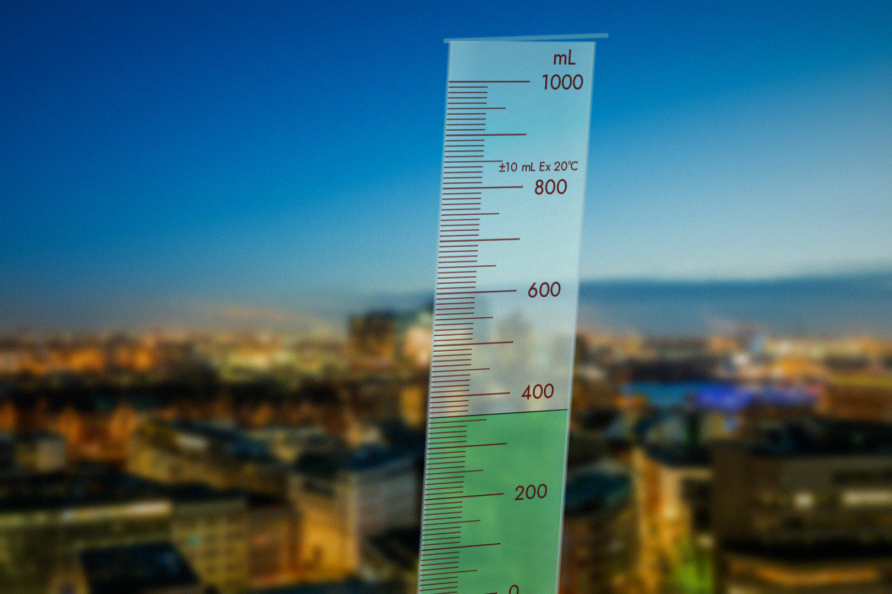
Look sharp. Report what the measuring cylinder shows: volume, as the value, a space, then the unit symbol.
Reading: 360 mL
